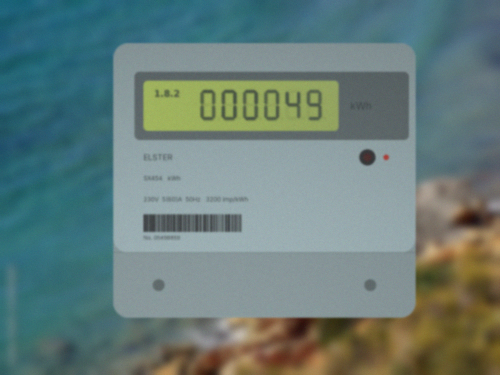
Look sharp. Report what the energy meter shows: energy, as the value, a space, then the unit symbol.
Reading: 49 kWh
